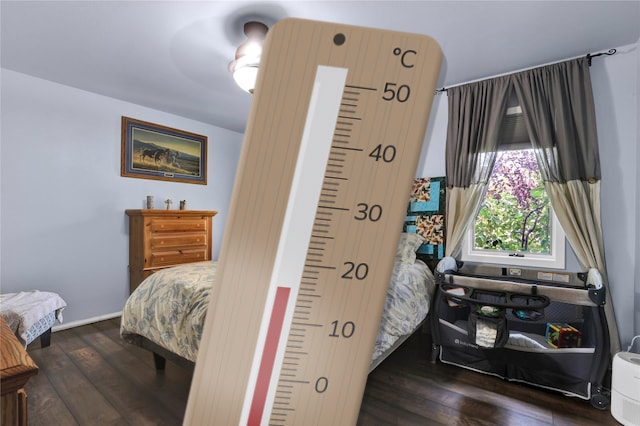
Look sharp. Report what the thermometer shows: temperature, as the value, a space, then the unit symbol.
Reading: 16 °C
